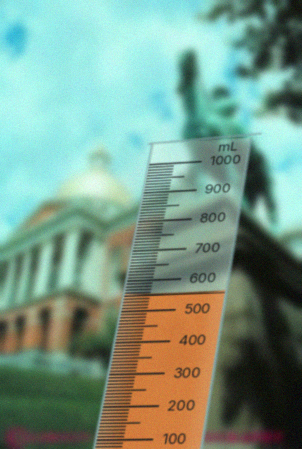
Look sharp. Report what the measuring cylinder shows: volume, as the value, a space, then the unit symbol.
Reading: 550 mL
